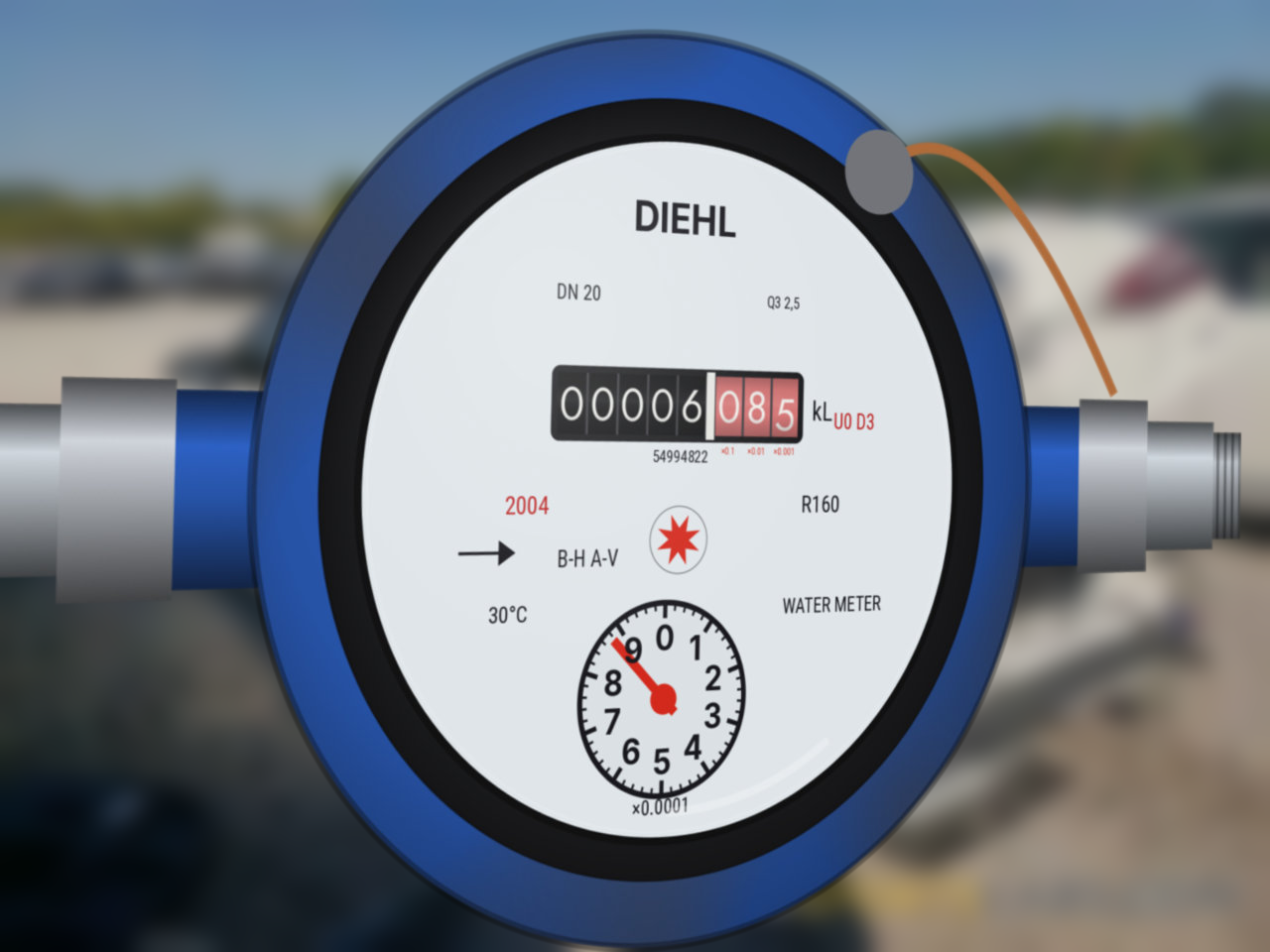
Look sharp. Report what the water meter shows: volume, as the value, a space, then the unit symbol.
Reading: 6.0848 kL
